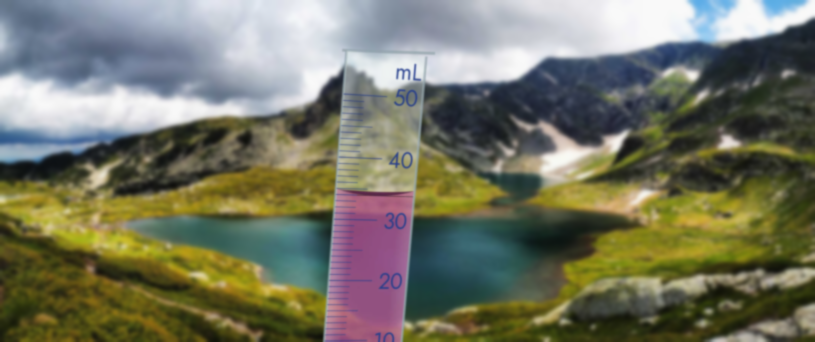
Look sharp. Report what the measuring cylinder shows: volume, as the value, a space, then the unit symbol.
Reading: 34 mL
